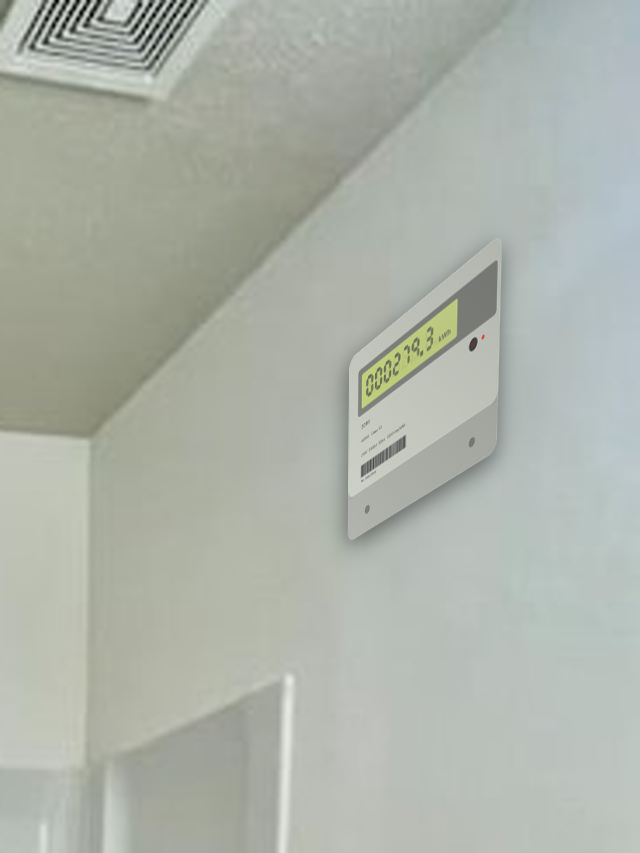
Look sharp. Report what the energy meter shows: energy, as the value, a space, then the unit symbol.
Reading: 279.3 kWh
